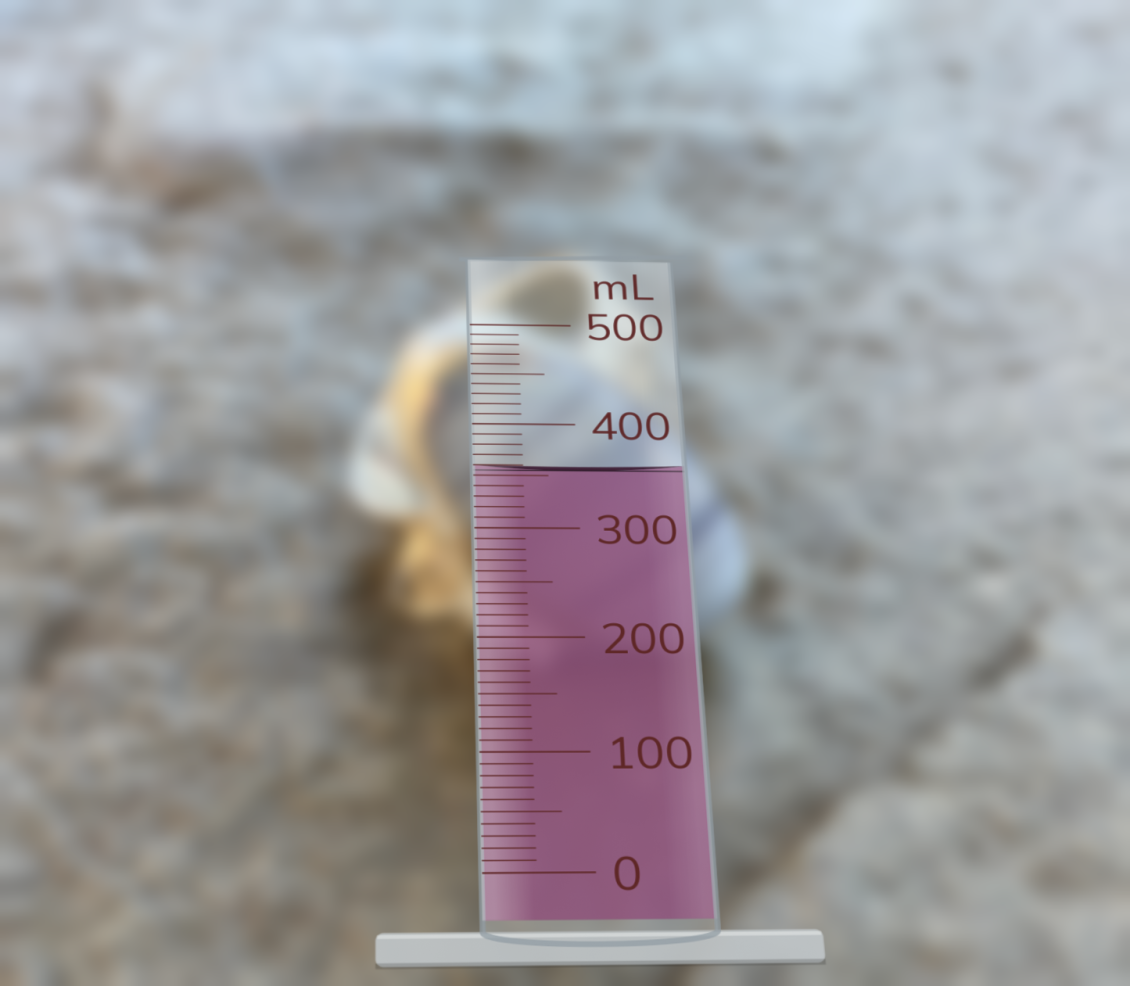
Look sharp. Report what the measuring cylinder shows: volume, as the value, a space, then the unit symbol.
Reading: 355 mL
